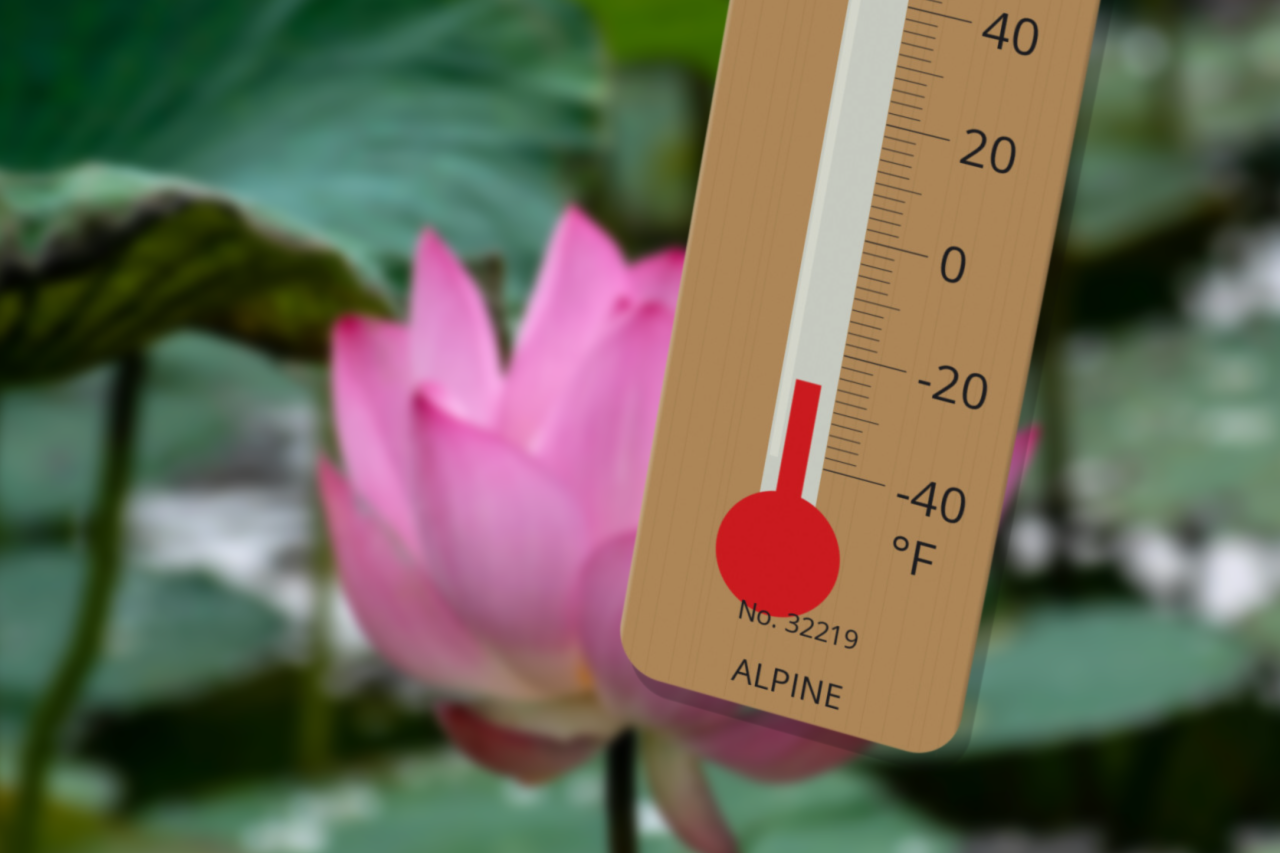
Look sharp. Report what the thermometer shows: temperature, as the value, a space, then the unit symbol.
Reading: -26 °F
